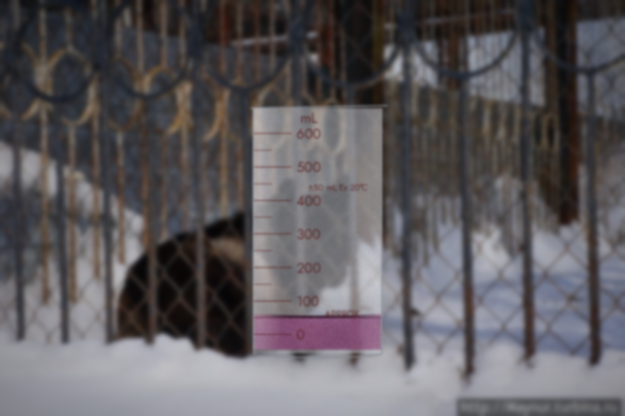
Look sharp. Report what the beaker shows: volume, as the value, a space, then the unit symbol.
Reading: 50 mL
